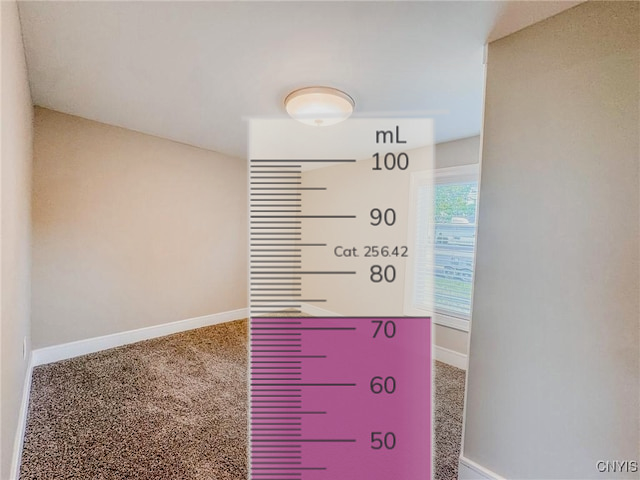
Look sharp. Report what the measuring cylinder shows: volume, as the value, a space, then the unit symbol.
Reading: 72 mL
